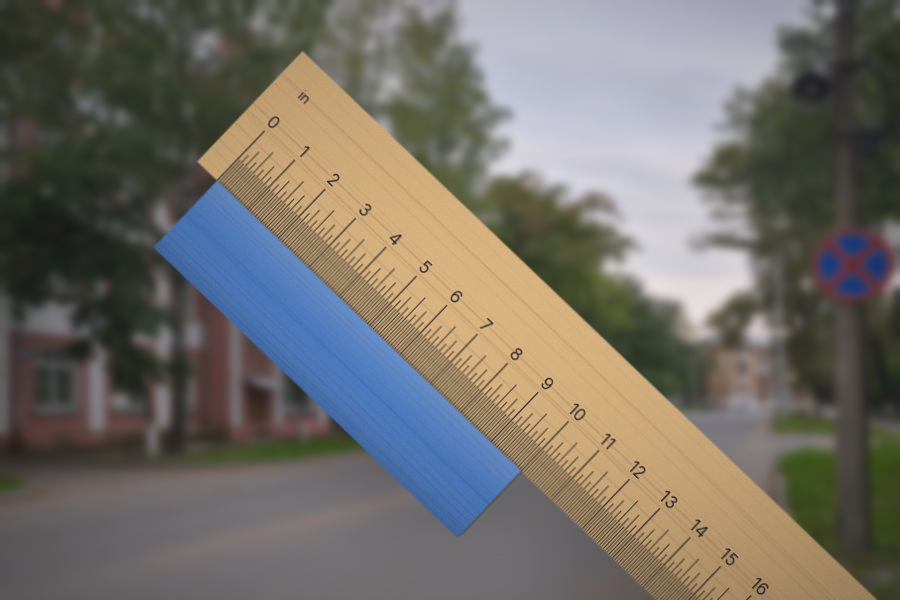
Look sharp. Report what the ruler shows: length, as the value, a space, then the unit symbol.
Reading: 10 in
